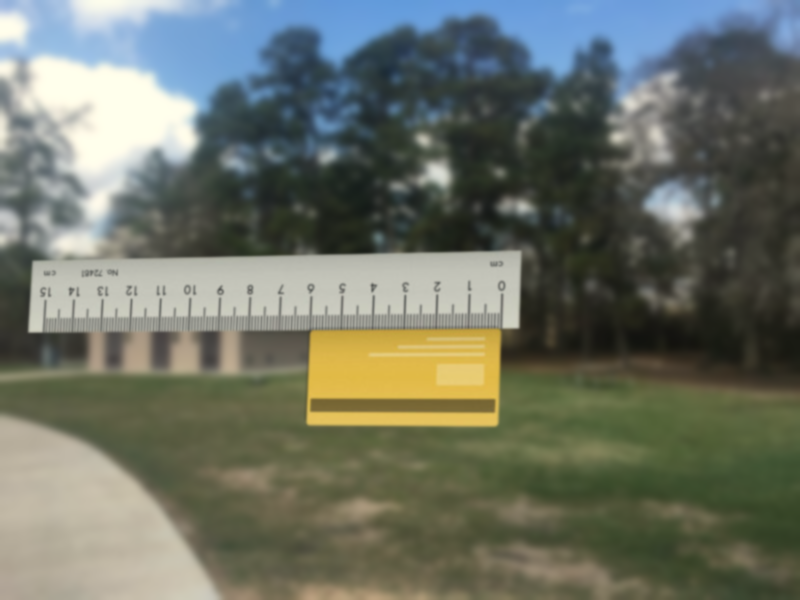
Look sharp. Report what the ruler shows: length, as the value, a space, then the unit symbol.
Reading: 6 cm
